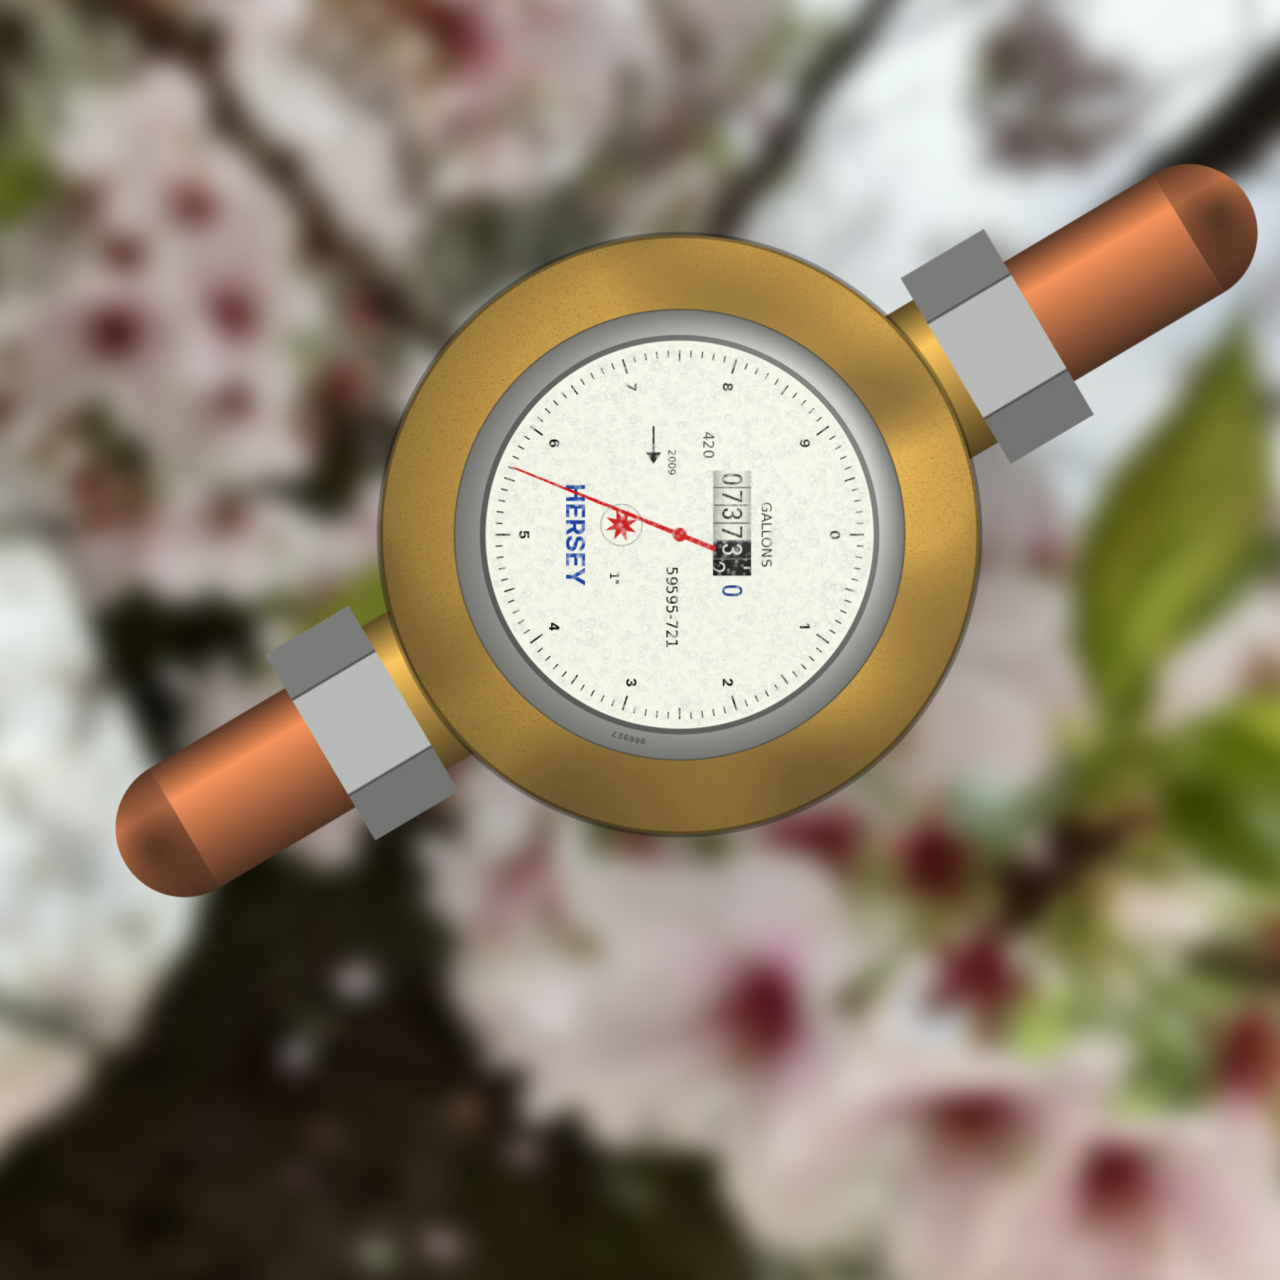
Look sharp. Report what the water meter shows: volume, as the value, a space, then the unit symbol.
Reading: 737315.6 gal
